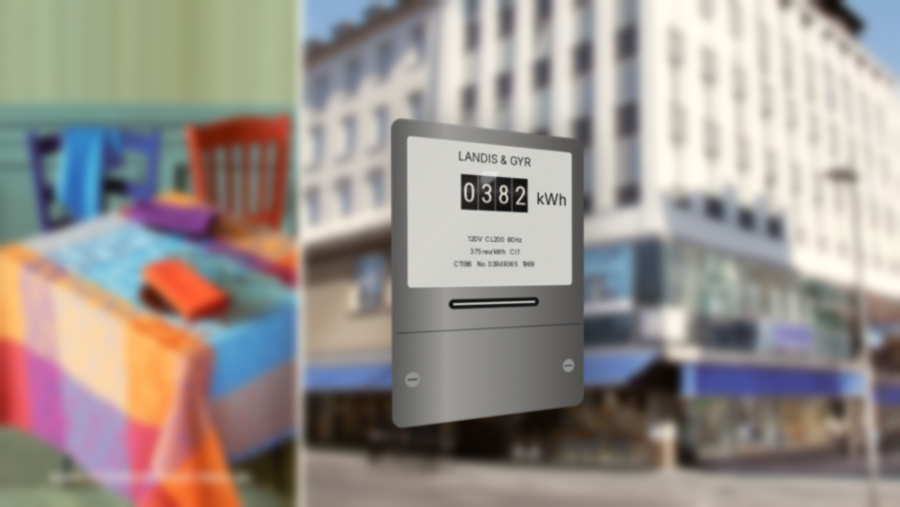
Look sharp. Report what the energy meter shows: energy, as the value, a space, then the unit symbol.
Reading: 382 kWh
